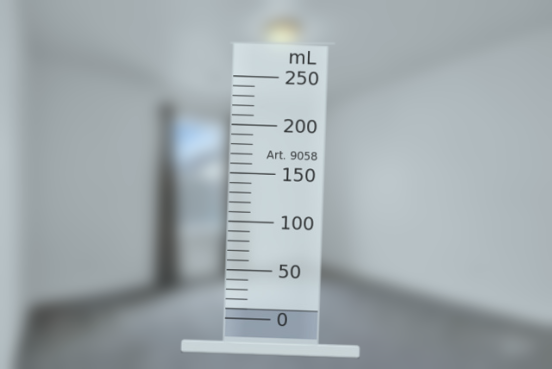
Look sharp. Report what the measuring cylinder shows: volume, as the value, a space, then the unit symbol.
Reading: 10 mL
